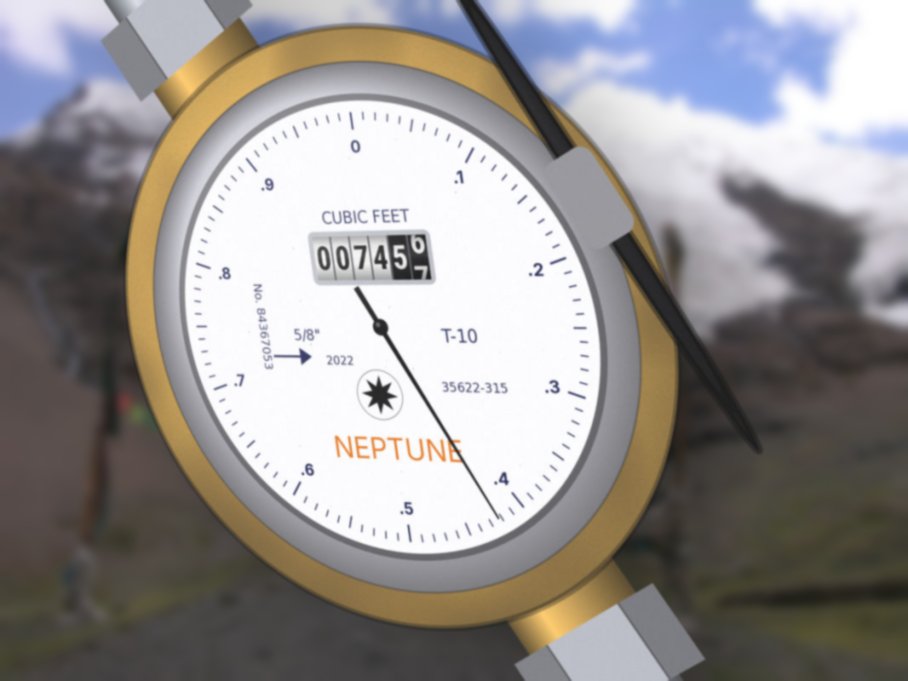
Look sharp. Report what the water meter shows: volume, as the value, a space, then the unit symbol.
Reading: 7456.42 ft³
